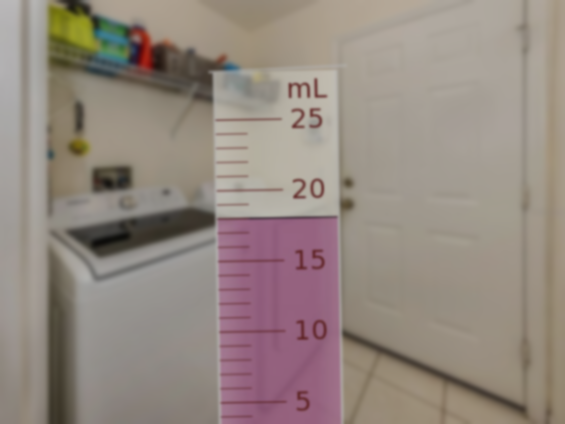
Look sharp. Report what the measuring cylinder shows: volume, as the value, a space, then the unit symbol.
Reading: 18 mL
